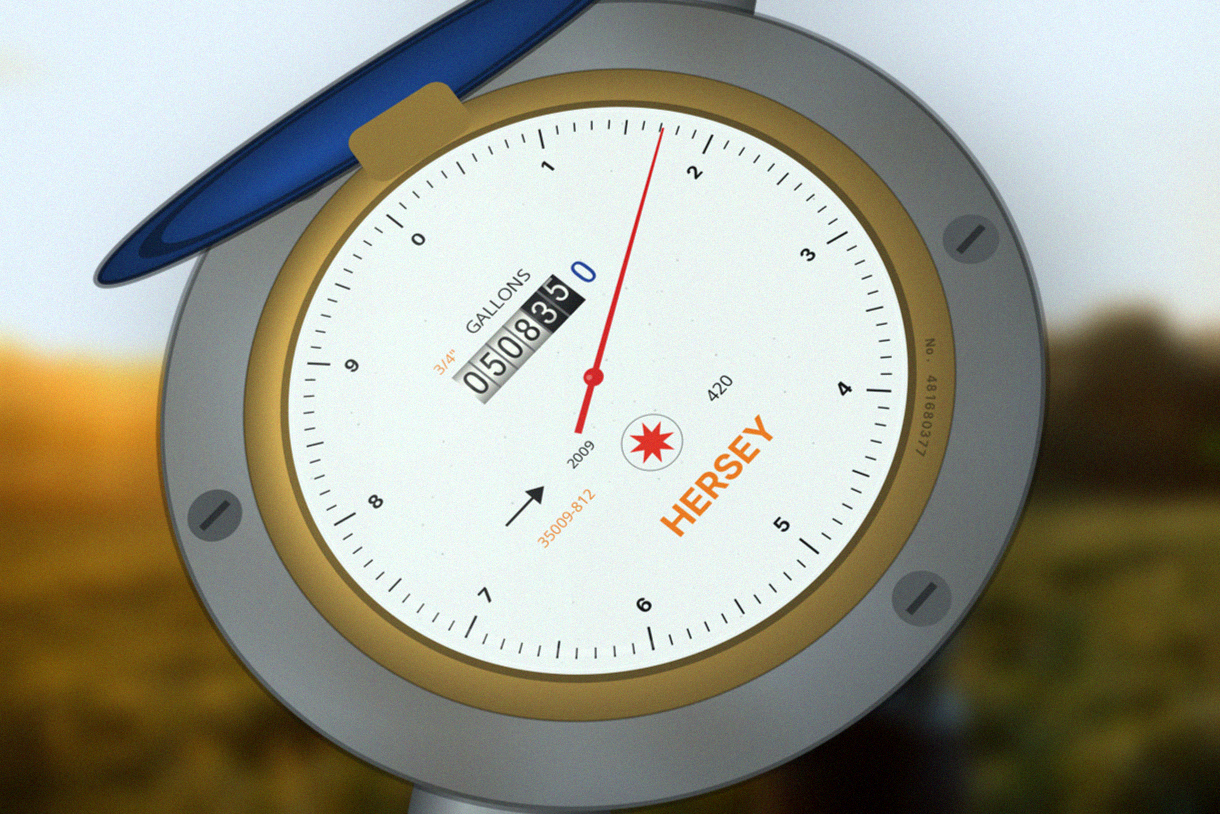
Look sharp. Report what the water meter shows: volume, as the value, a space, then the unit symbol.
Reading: 508351.7 gal
